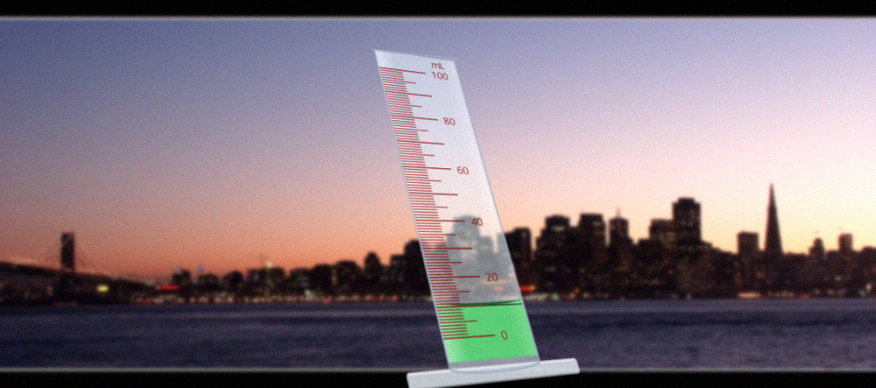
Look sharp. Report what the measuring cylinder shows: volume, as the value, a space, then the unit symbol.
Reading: 10 mL
